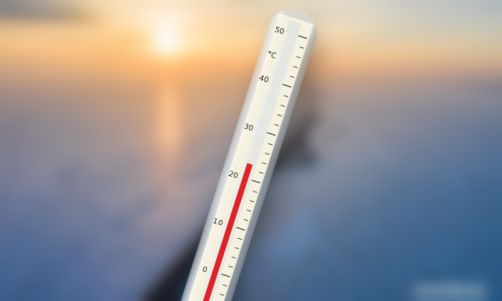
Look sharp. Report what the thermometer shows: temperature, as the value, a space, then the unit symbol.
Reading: 23 °C
